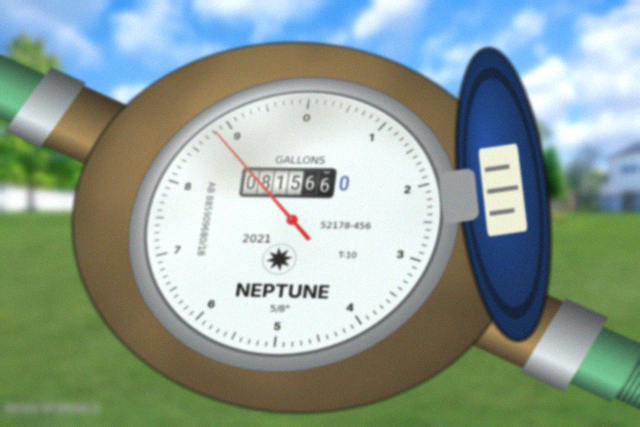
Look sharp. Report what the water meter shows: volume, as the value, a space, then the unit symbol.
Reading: 815658.8 gal
